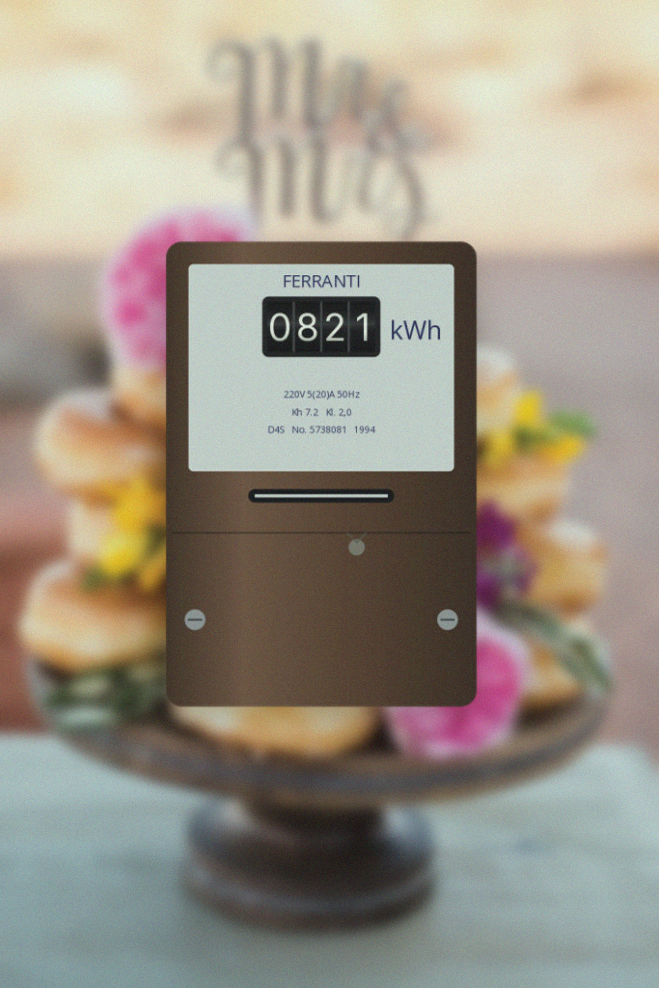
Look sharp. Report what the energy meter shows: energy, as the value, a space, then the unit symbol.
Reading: 821 kWh
